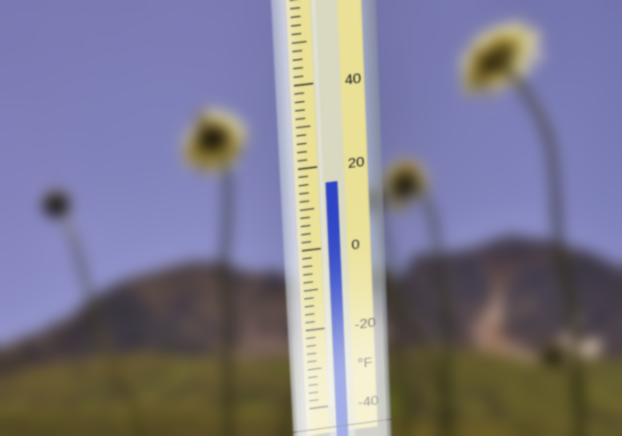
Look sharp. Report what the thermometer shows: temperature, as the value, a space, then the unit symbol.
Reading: 16 °F
